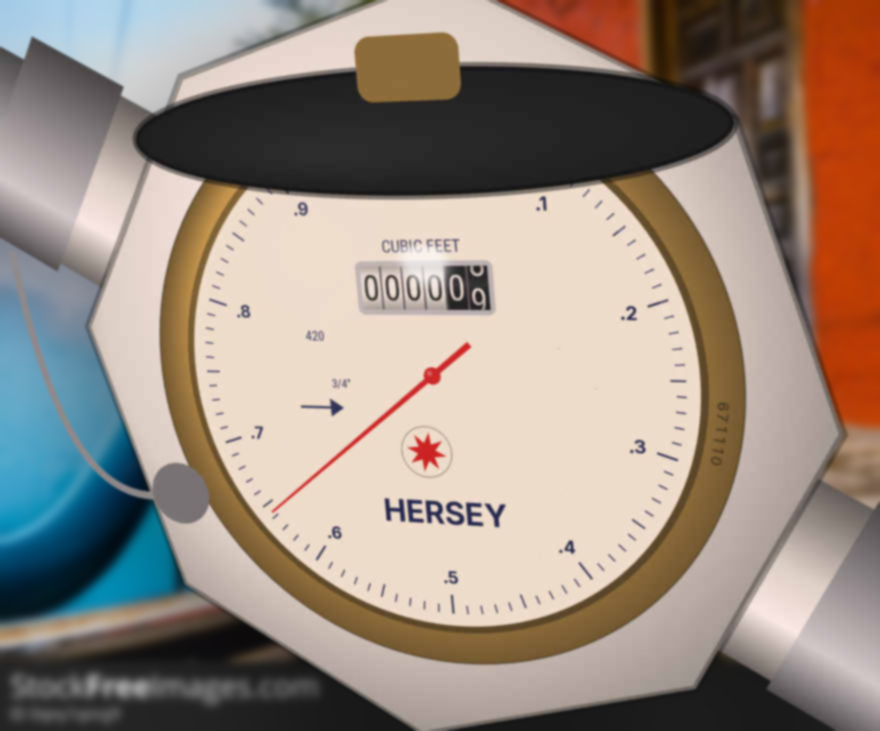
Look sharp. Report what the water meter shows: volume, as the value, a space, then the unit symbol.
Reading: 8.64 ft³
